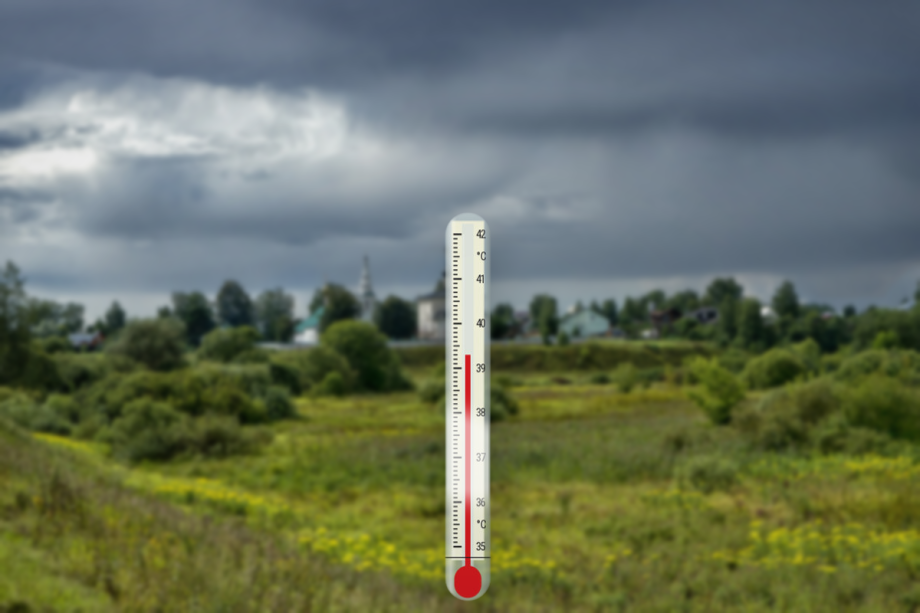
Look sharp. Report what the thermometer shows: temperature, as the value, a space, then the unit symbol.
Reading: 39.3 °C
